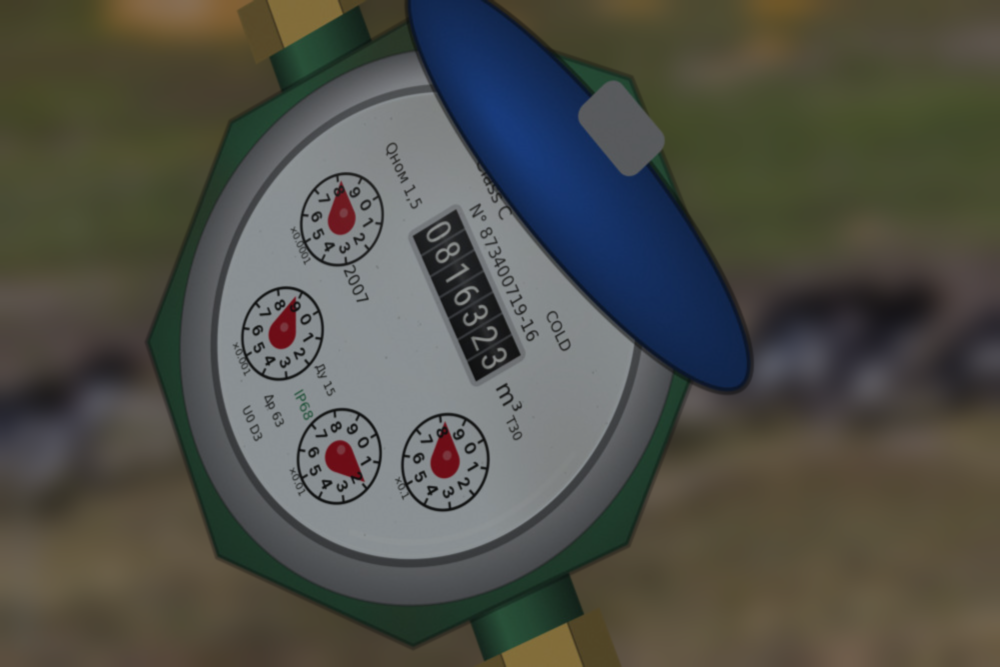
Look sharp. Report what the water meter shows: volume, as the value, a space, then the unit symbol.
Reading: 816323.8188 m³
